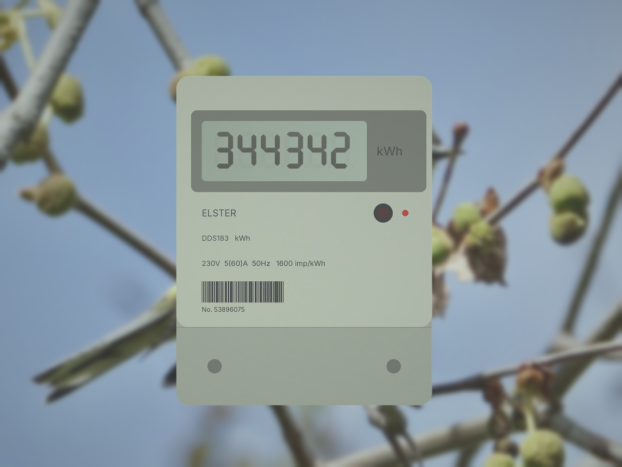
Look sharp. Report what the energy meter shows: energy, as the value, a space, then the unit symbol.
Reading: 344342 kWh
